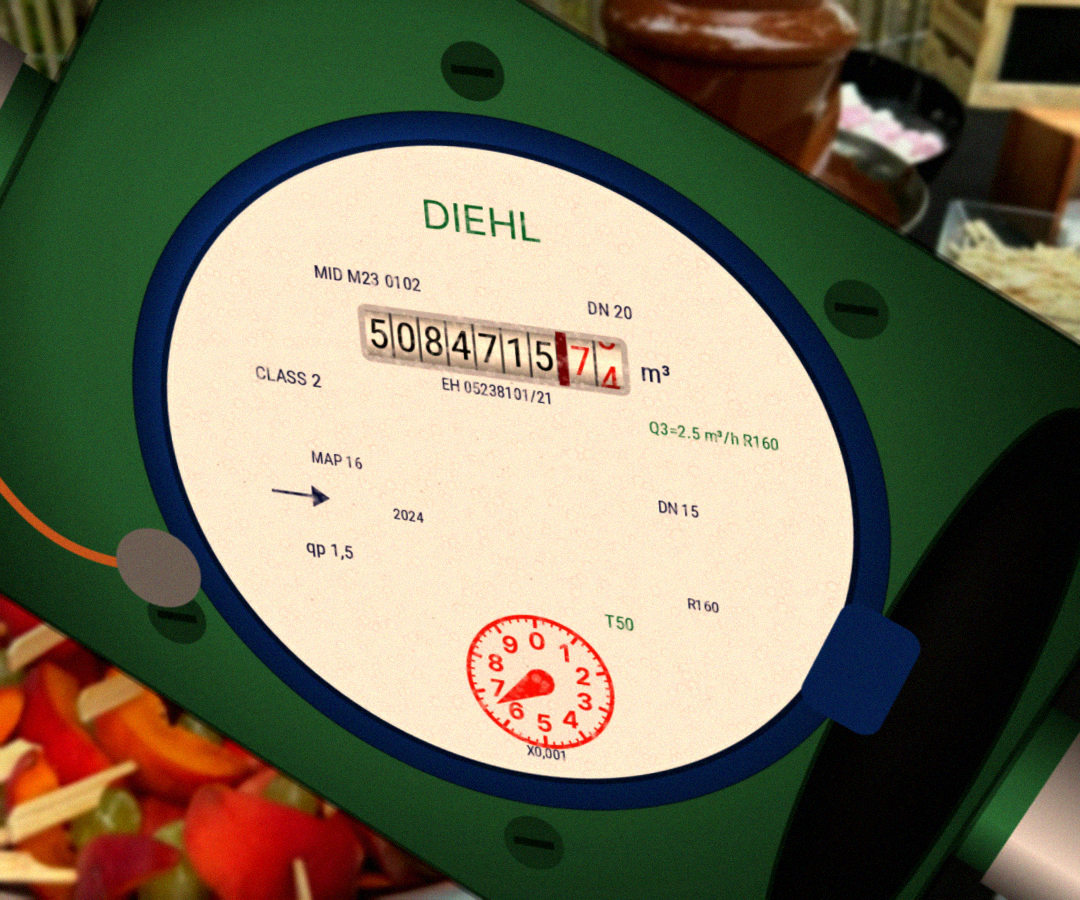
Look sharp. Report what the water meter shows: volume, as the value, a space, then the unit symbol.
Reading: 5084715.736 m³
